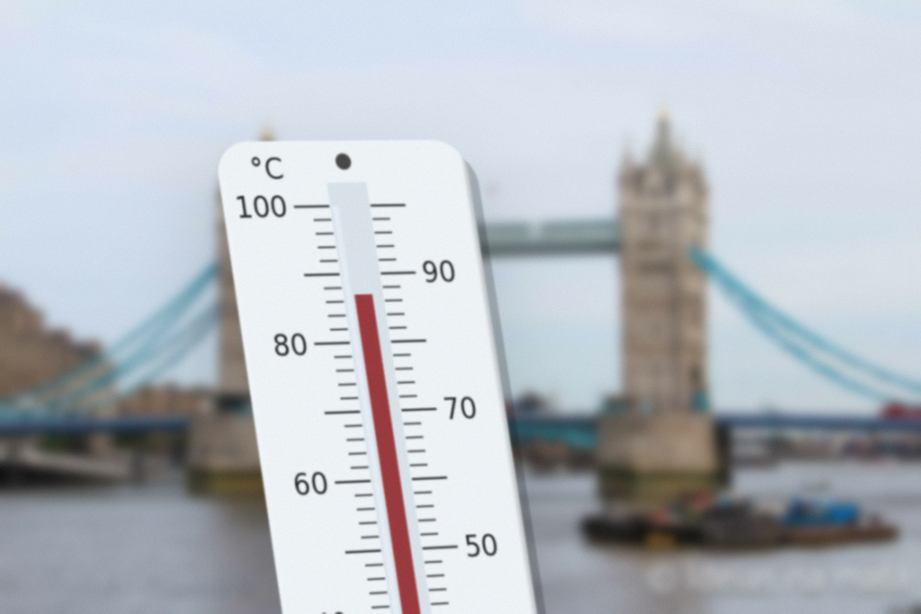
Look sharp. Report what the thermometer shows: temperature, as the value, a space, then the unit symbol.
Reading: 87 °C
